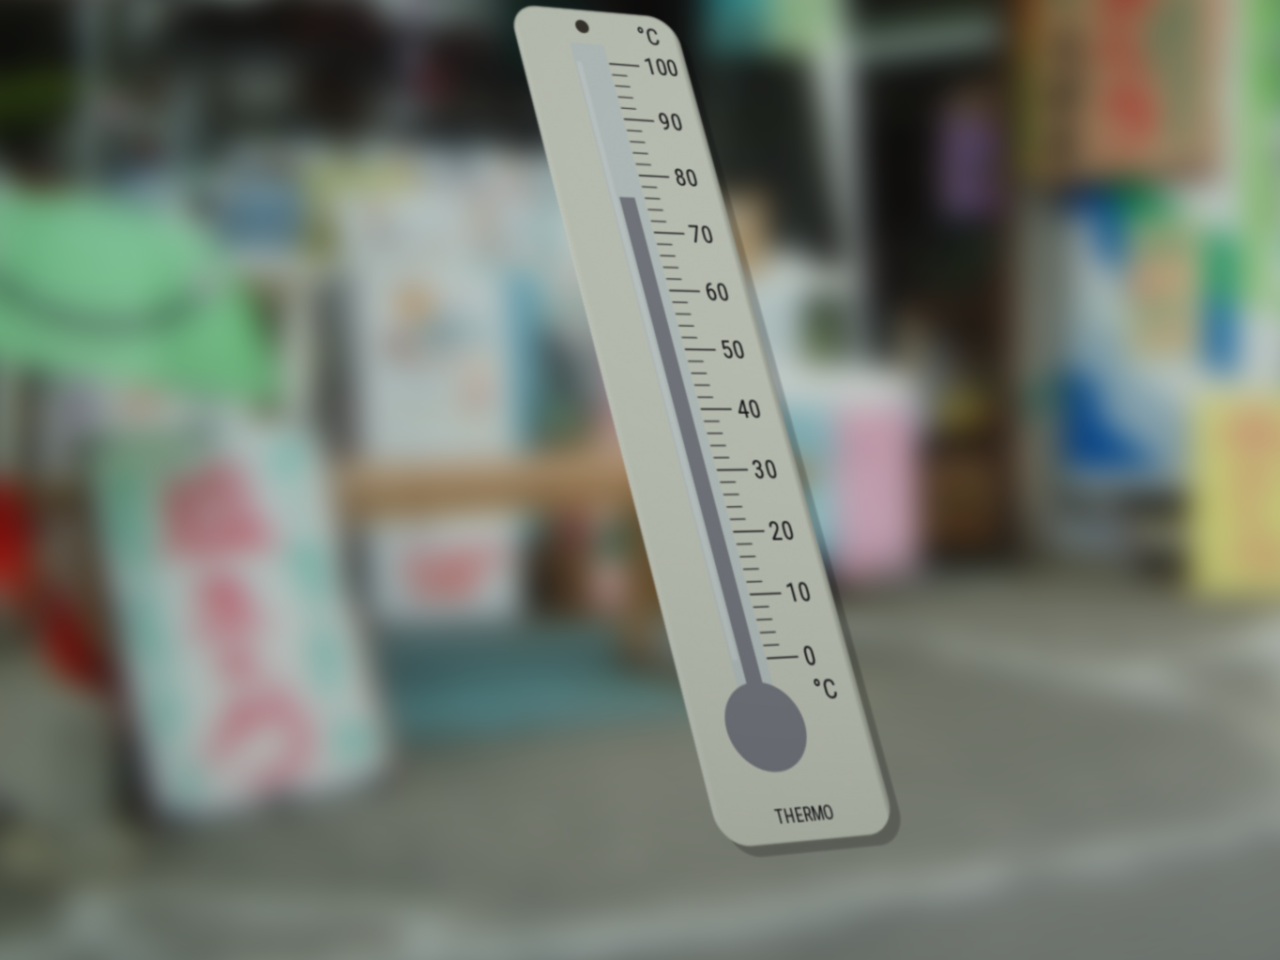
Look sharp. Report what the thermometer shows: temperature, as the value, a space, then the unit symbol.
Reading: 76 °C
